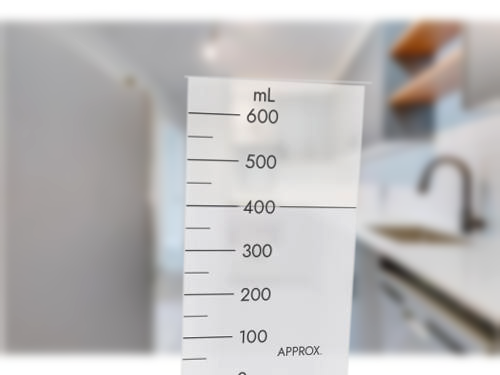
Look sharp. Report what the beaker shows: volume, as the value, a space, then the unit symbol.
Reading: 400 mL
